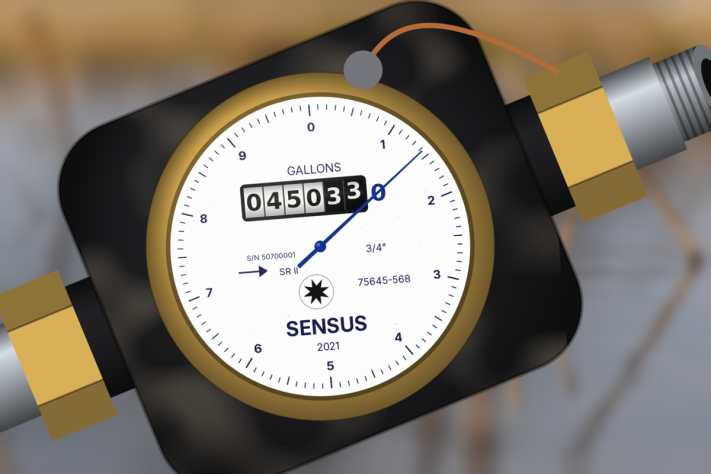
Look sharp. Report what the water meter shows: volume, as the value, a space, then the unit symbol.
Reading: 450331.4 gal
